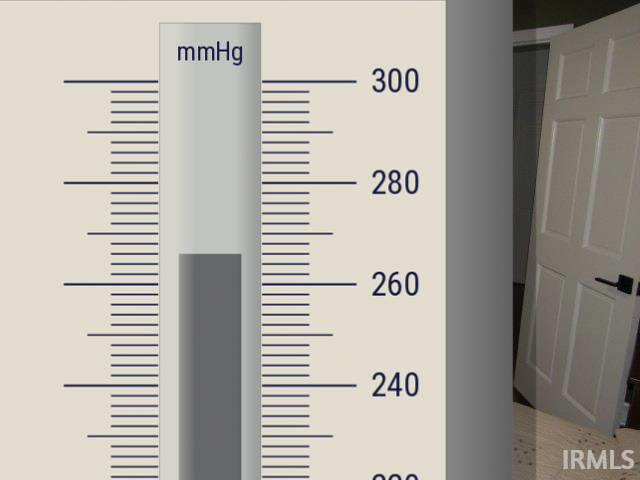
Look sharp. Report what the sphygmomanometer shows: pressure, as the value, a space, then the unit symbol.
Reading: 266 mmHg
